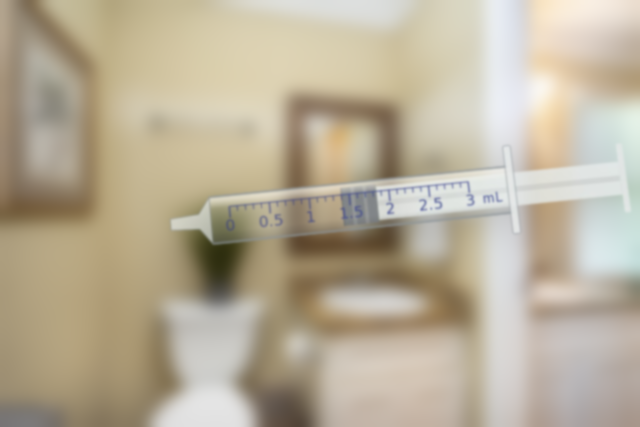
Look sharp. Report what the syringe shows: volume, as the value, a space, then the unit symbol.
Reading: 1.4 mL
